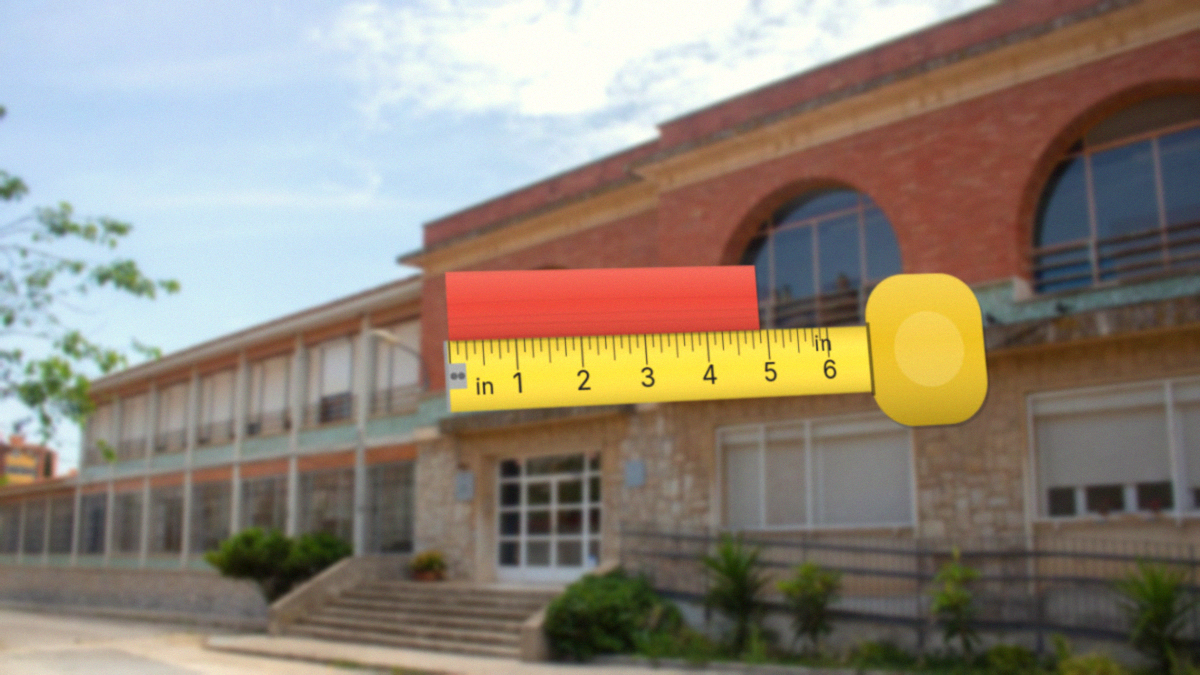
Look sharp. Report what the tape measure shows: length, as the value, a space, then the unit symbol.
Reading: 4.875 in
